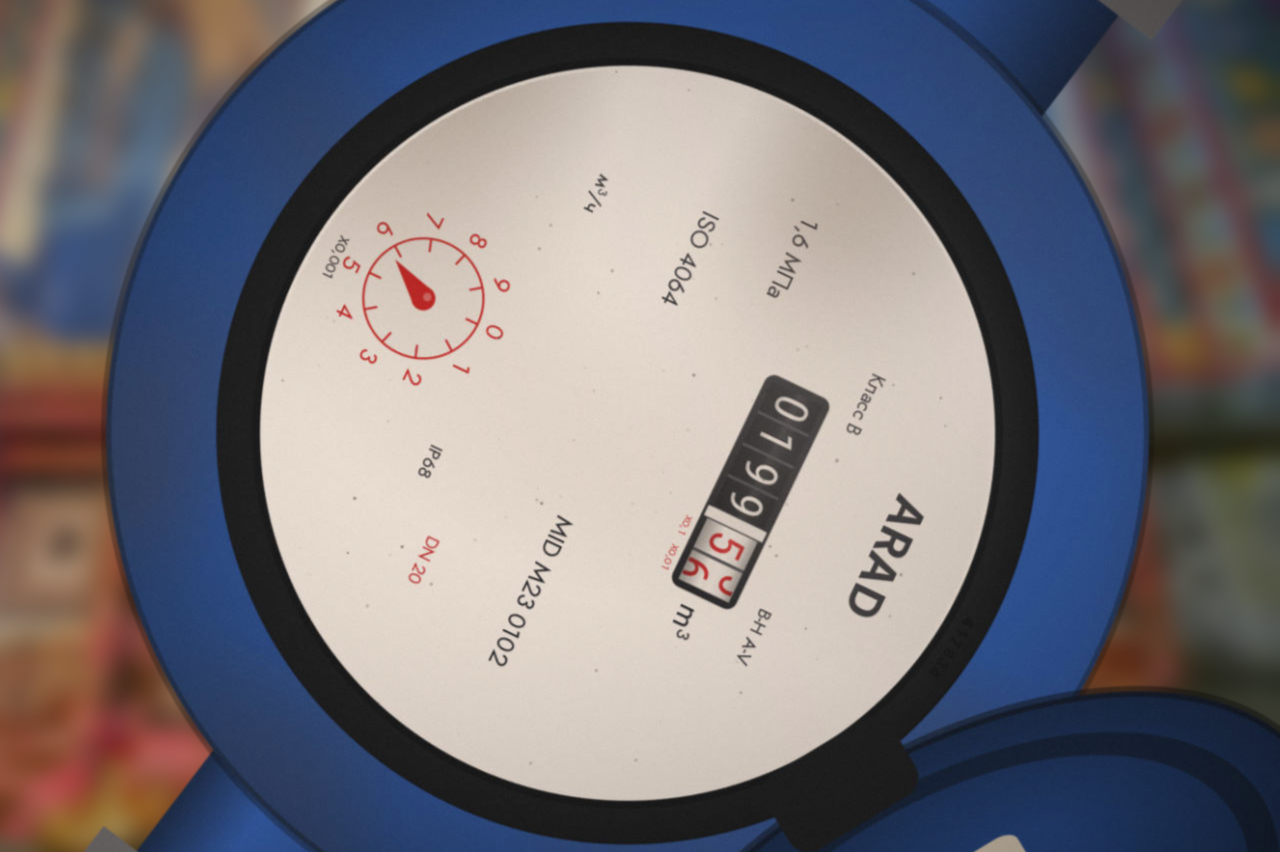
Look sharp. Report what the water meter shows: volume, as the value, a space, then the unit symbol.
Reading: 199.555 m³
